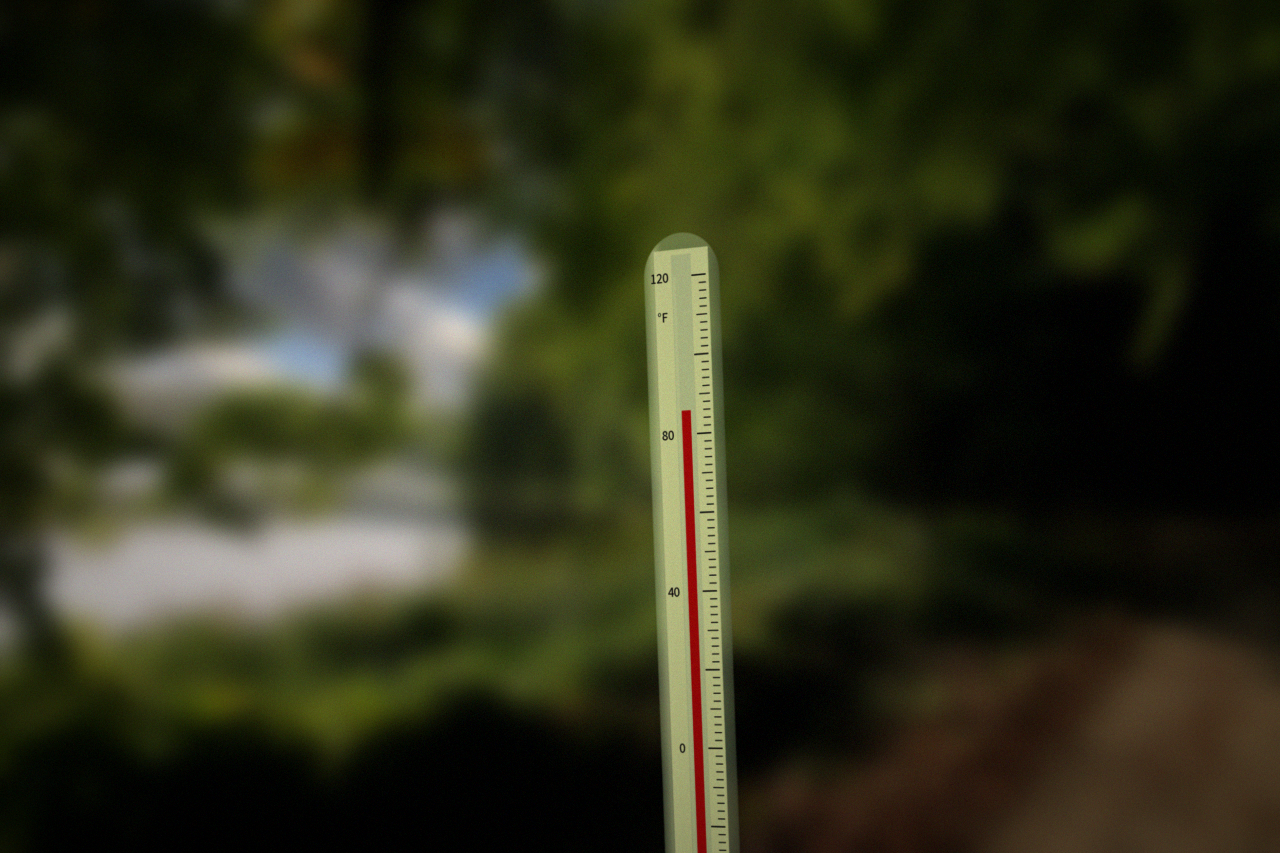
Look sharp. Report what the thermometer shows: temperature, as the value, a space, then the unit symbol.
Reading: 86 °F
